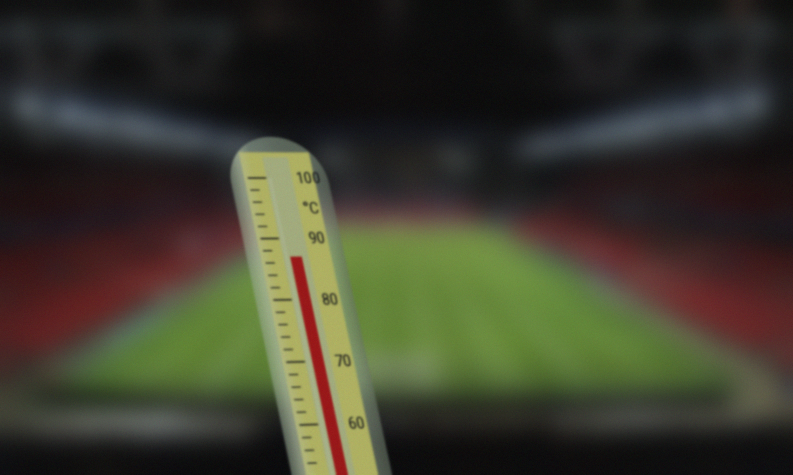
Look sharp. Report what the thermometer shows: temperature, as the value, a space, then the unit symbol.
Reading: 87 °C
